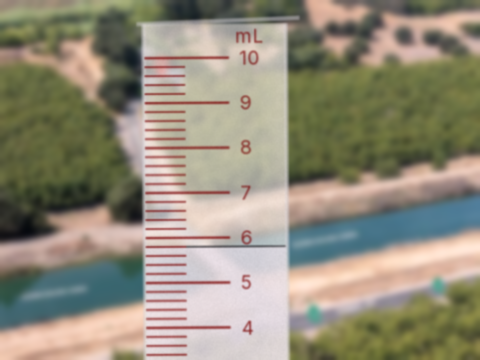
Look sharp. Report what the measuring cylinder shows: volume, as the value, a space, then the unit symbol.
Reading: 5.8 mL
